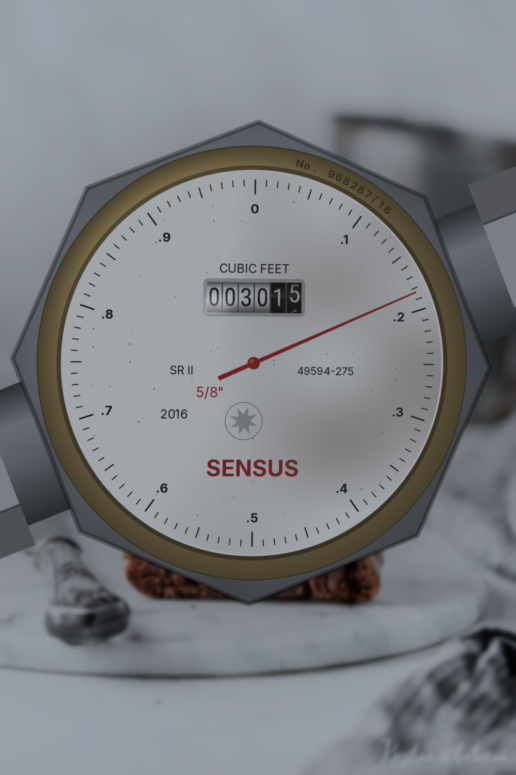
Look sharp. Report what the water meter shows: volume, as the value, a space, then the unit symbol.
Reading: 3015.18 ft³
